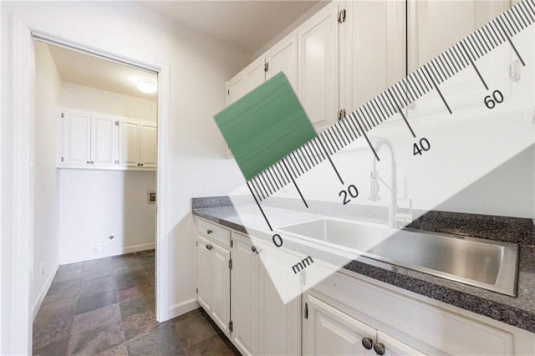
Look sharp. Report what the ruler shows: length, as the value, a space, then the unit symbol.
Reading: 20 mm
